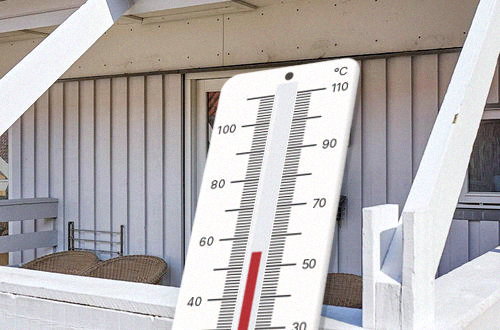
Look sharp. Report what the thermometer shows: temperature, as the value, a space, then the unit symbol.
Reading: 55 °C
